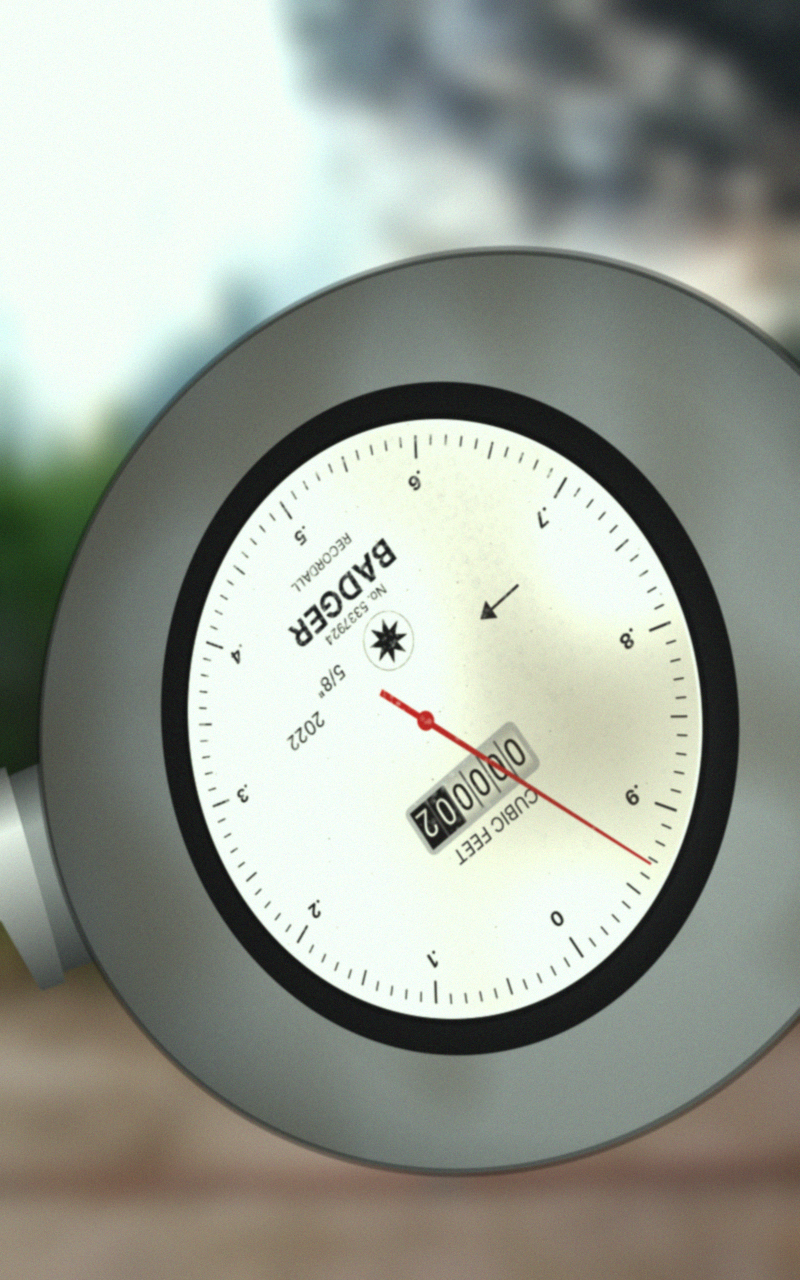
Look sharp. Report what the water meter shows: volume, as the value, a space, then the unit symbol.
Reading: 1.93 ft³
